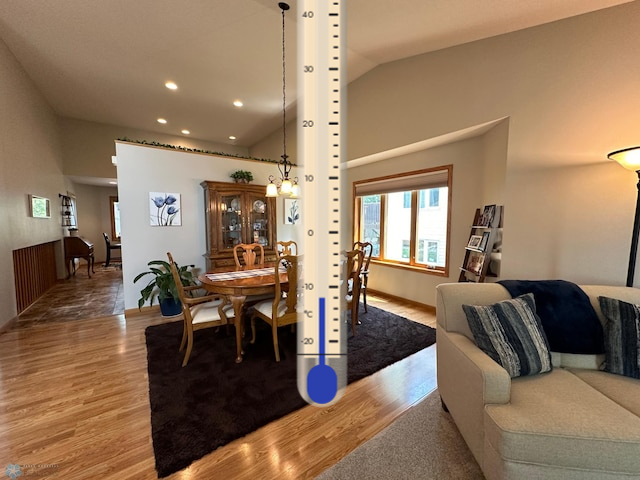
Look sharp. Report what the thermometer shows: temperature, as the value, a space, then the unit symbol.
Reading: -12 °C
